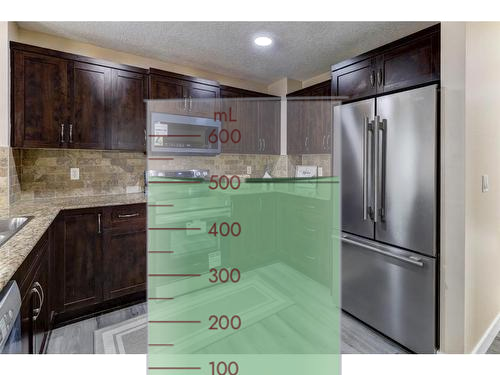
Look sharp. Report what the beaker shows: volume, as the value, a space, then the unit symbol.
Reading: 500 mL
